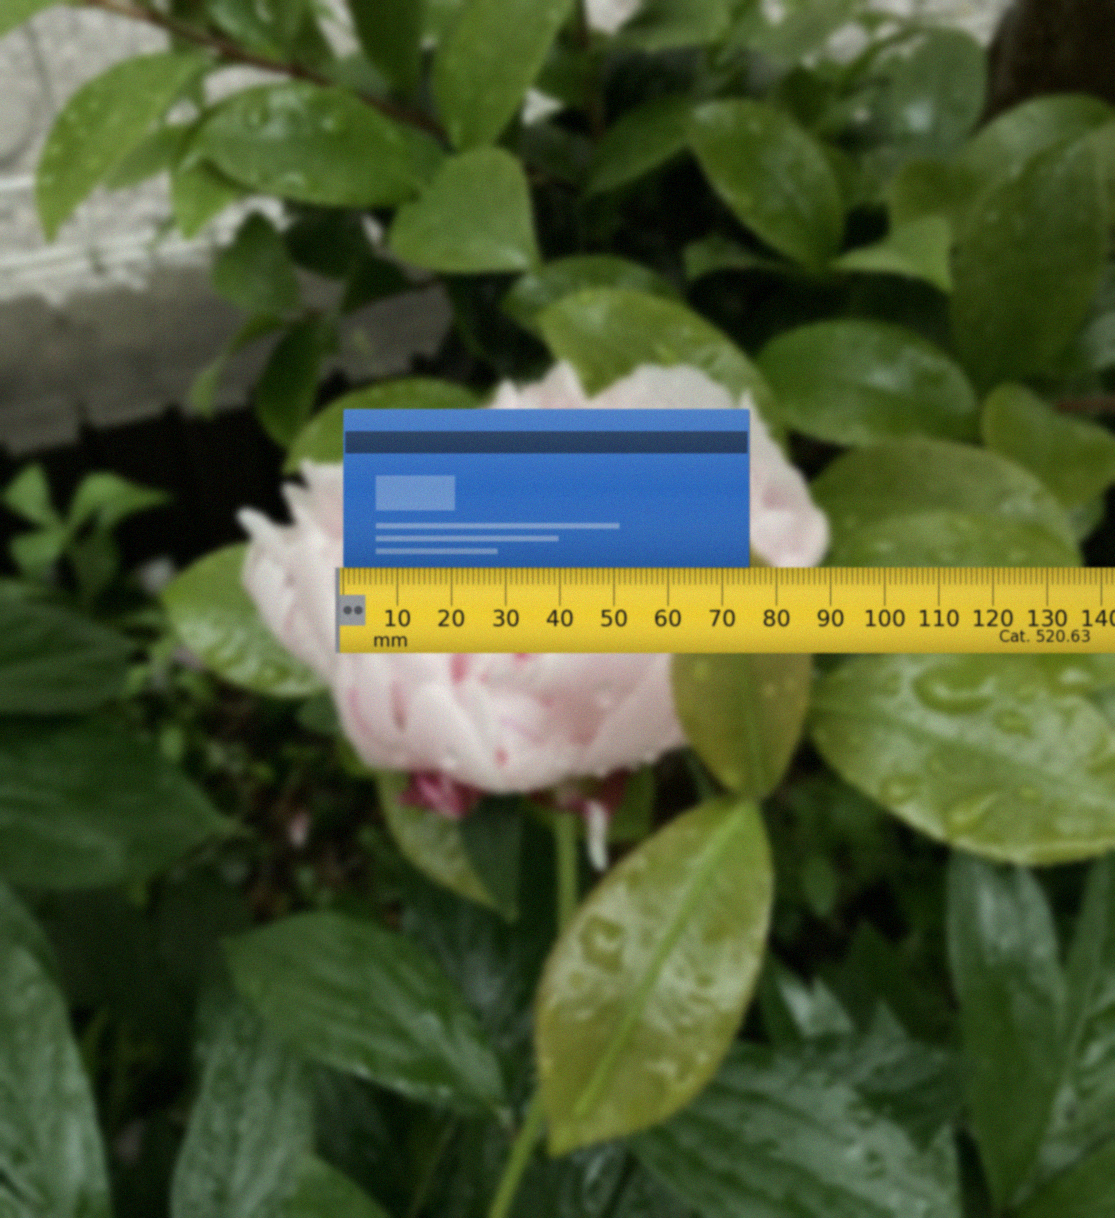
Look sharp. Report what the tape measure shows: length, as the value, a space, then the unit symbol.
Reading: 75 mm
